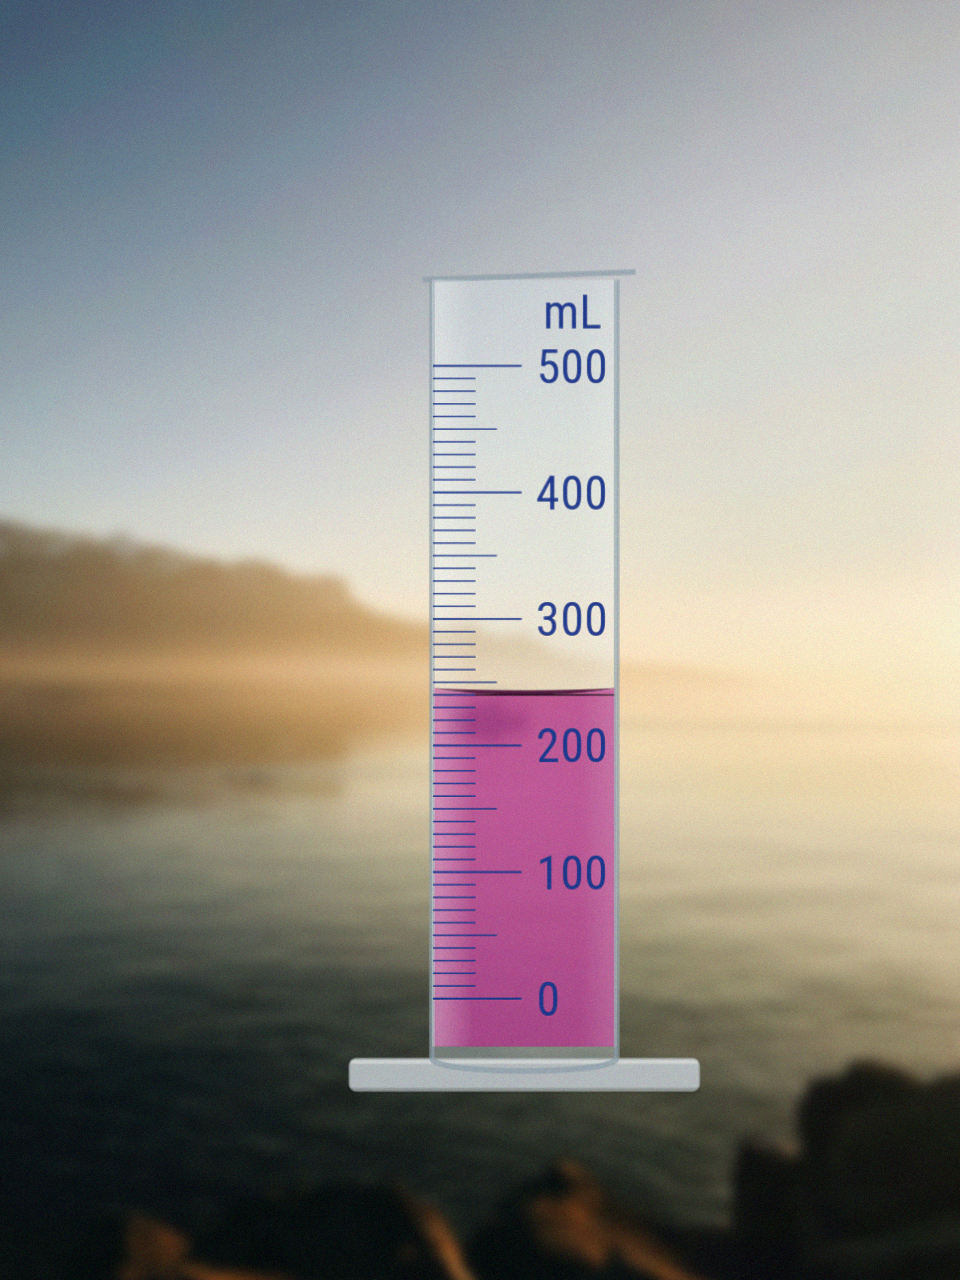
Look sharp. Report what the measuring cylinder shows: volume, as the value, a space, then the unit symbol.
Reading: 240 mL
